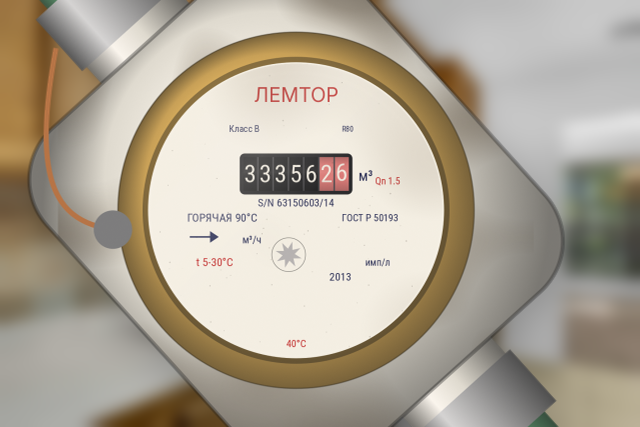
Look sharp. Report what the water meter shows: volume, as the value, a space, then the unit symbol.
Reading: 33356.26 m³
